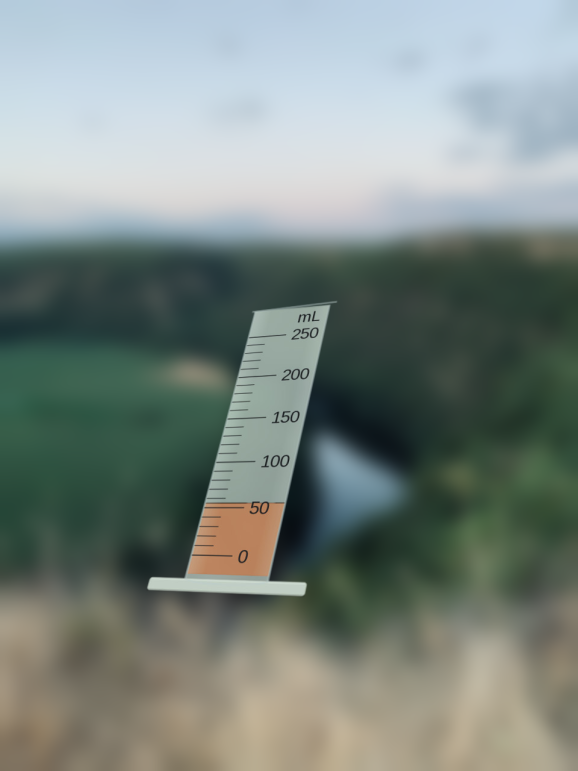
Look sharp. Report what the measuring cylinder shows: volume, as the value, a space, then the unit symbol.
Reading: 55 mL
